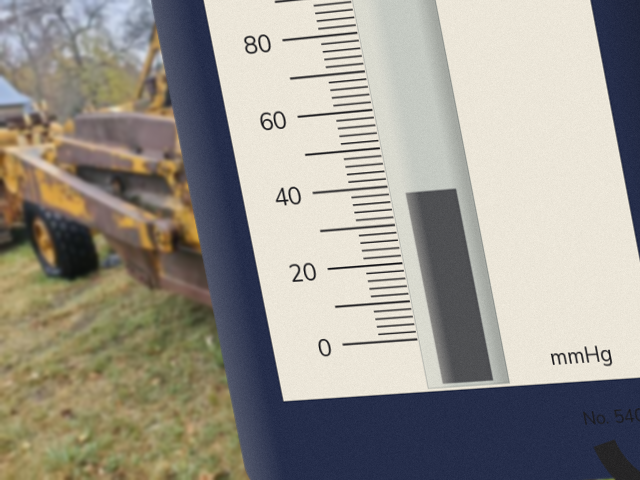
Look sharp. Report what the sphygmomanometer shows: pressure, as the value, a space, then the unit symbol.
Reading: 38 mmHg
